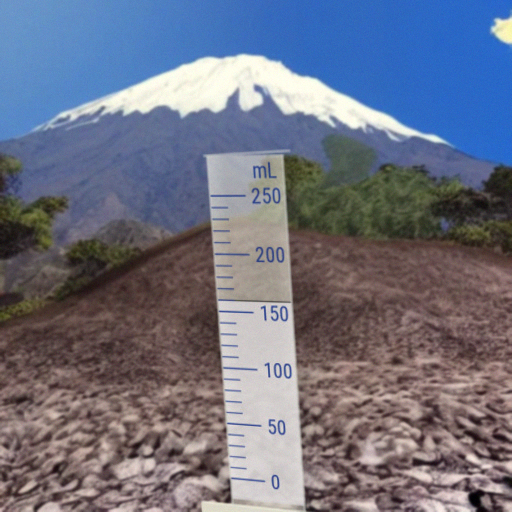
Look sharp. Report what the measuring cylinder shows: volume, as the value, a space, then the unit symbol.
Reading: 160 mL
